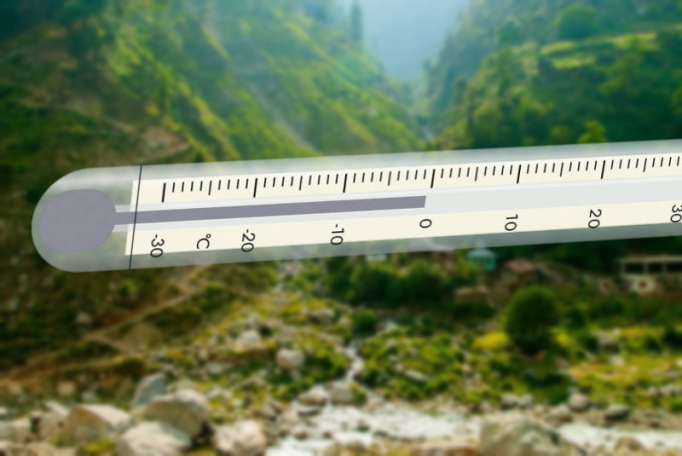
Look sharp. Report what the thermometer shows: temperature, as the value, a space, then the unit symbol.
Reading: -0.5 °C
